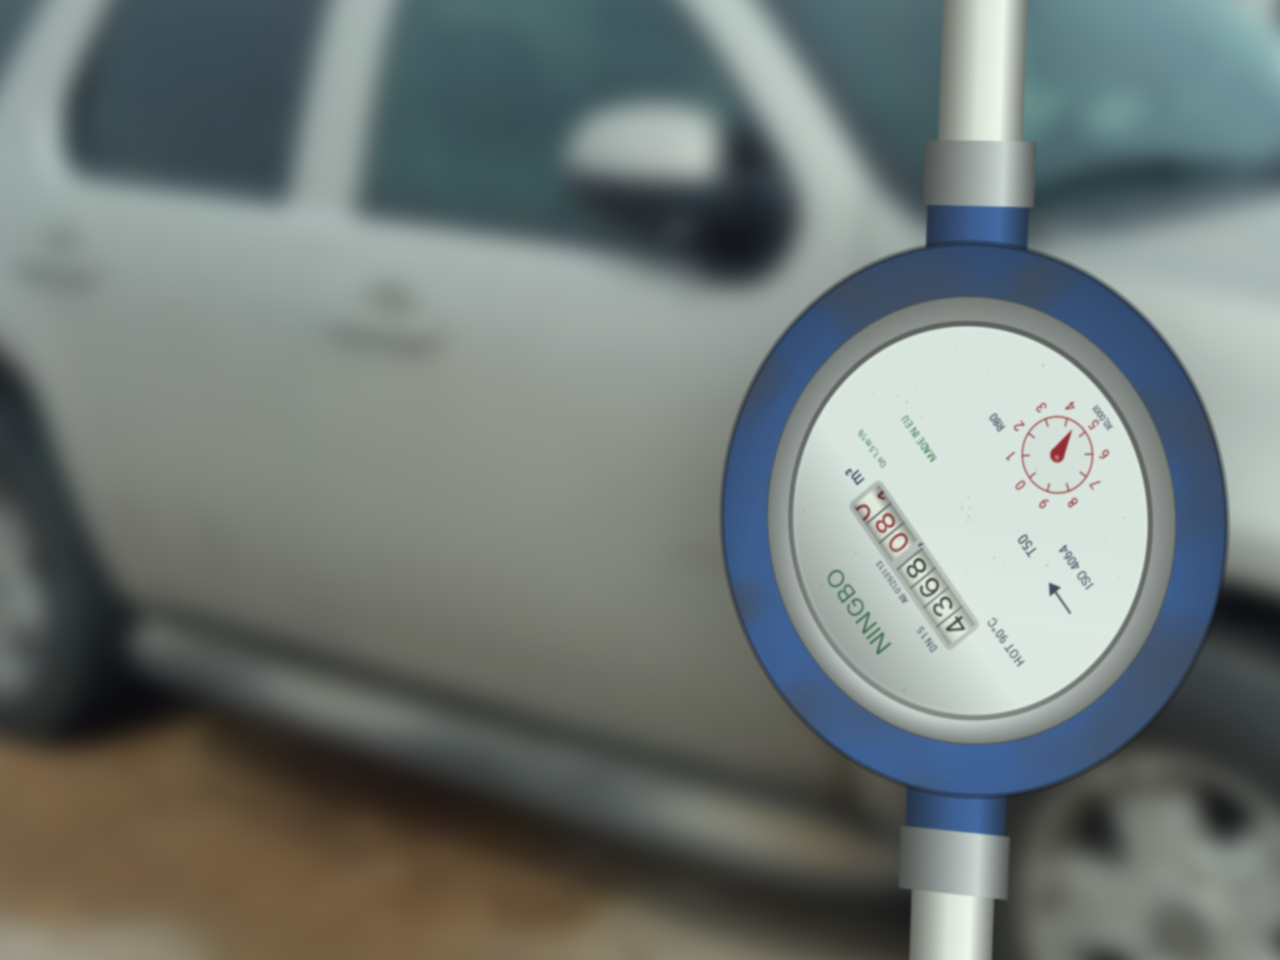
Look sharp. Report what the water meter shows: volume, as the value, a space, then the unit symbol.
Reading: 4368.0804 m³
